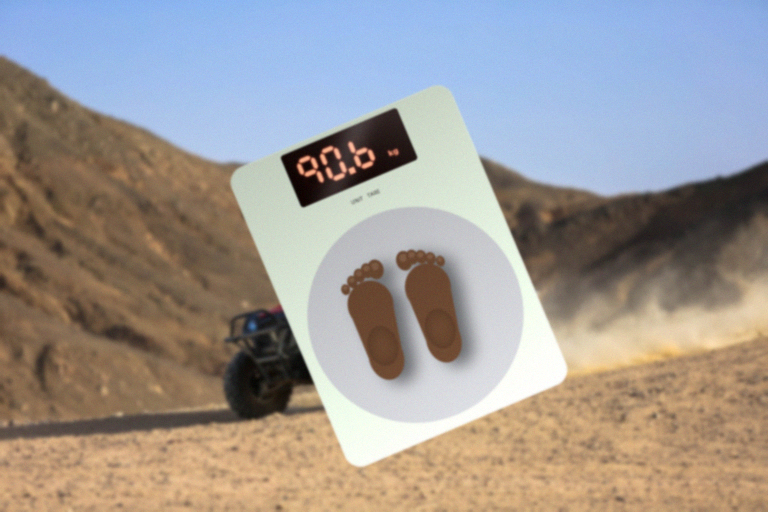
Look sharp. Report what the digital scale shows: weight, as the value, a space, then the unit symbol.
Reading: 90.6 kg
